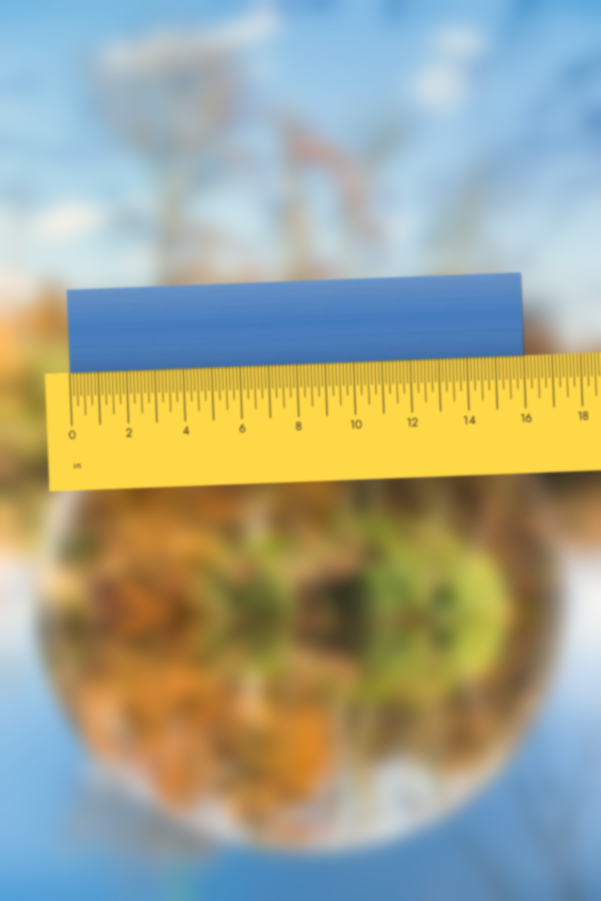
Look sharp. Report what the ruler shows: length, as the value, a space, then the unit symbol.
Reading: 16 in
